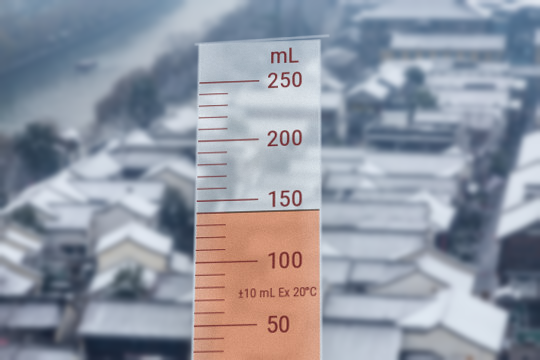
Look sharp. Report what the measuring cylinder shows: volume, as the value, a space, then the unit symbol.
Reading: 140 mL
